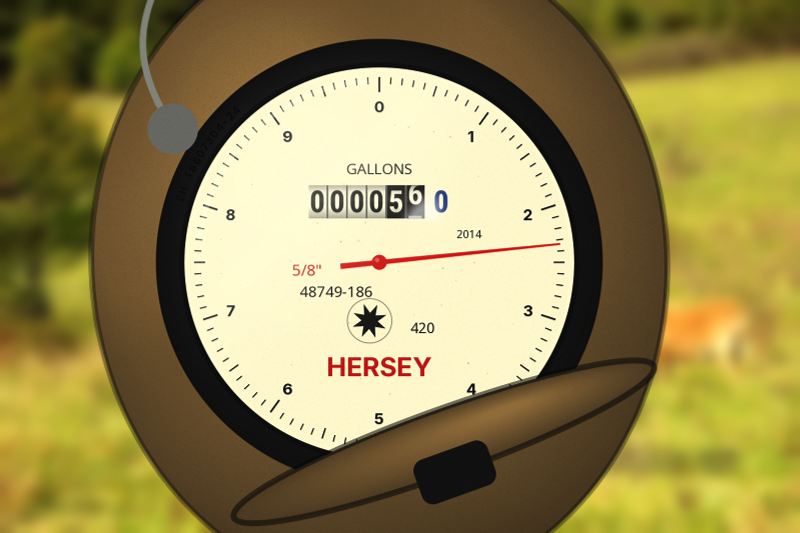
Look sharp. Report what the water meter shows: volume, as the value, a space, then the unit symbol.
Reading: 562.3 gal
